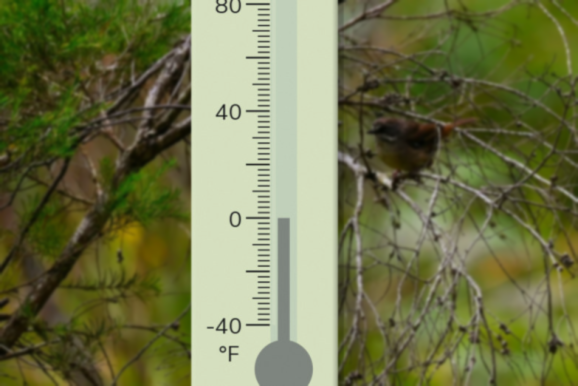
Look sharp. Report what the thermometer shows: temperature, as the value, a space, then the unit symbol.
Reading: 0 °F
